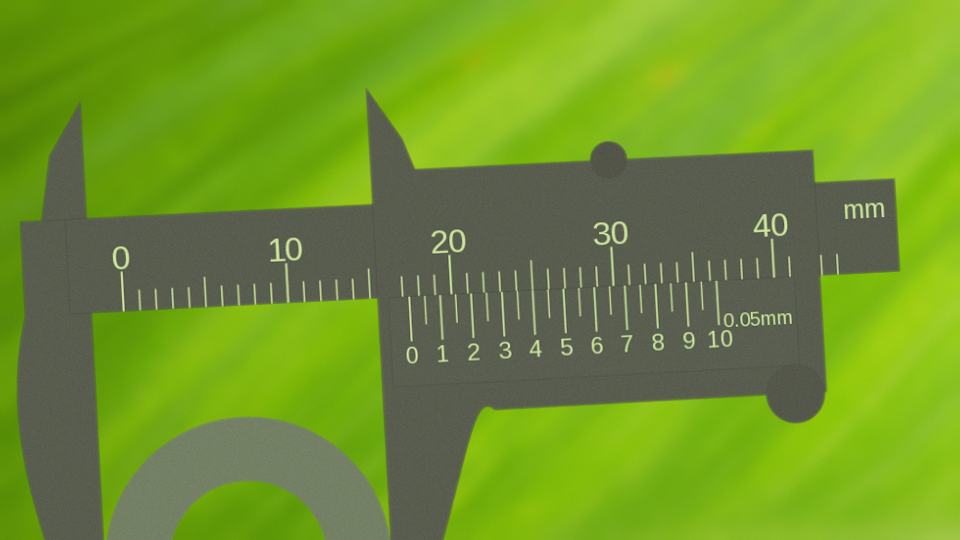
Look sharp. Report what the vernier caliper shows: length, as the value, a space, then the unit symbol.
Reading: 17.4 mm
